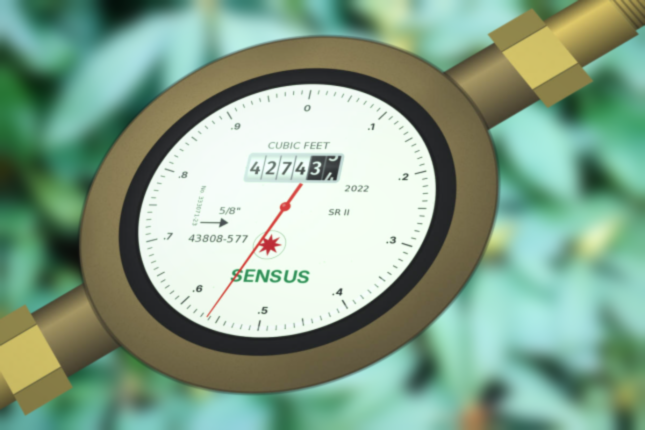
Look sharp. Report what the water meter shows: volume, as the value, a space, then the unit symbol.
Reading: 427433.56 ft³
